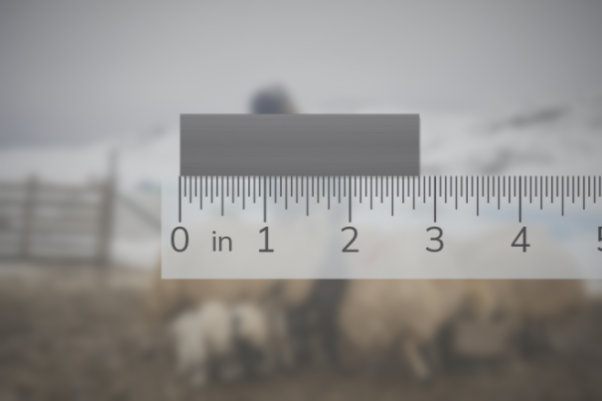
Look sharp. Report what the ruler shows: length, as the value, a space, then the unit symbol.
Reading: 2.8125 in
